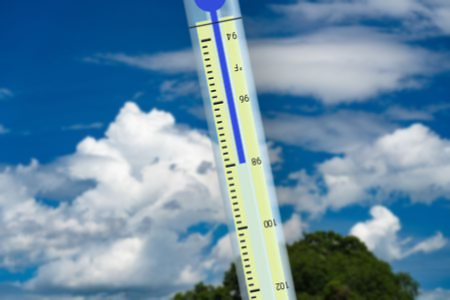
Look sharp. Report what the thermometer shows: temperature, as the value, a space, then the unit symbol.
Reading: 98 °F
